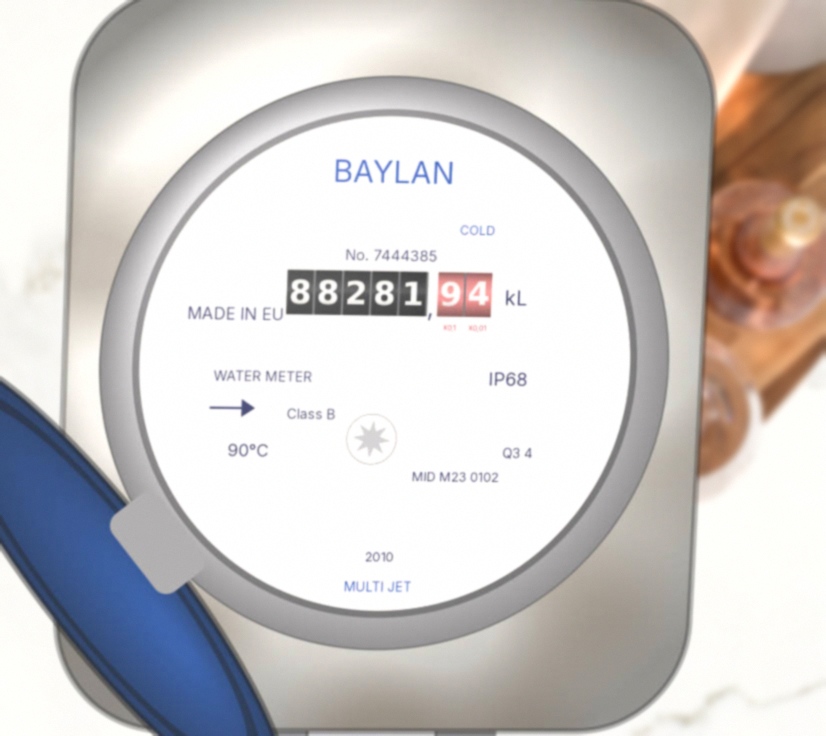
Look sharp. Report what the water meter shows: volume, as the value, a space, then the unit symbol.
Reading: 88281.94 kL
